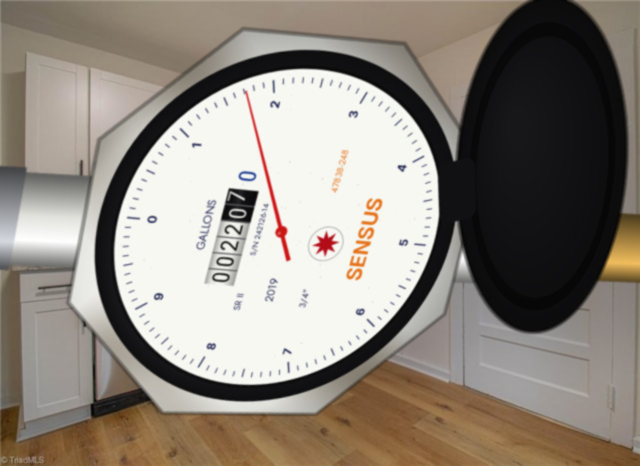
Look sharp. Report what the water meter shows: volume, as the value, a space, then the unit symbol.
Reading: 22071.7 gal
